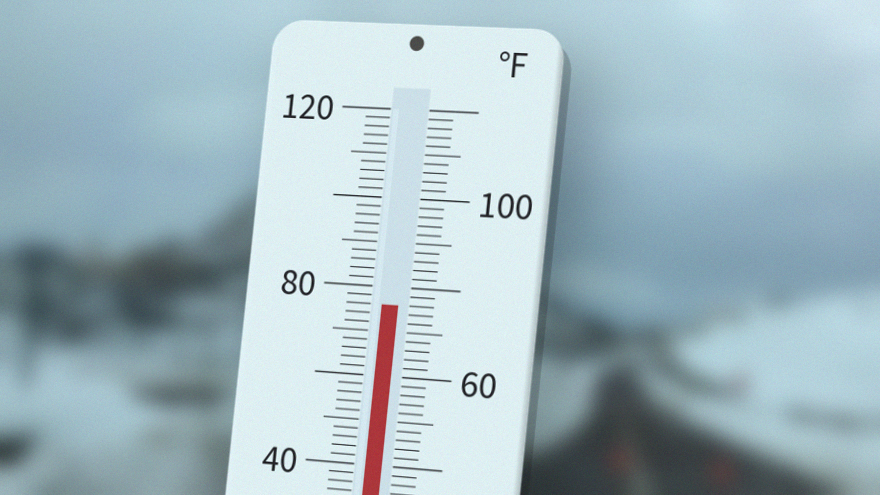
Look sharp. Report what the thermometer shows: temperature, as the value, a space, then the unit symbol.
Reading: 76 °F
